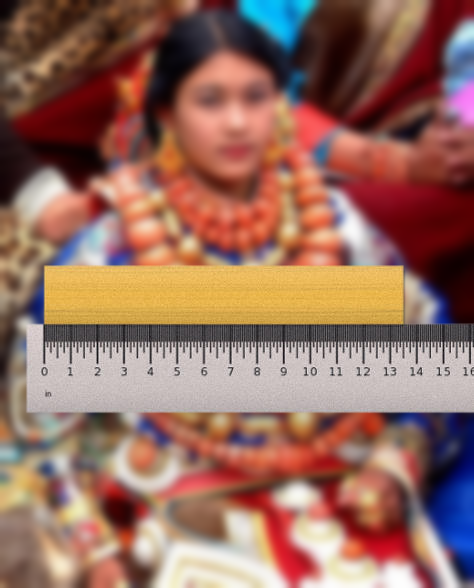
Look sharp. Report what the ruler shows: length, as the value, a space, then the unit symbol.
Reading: 13.5 in
